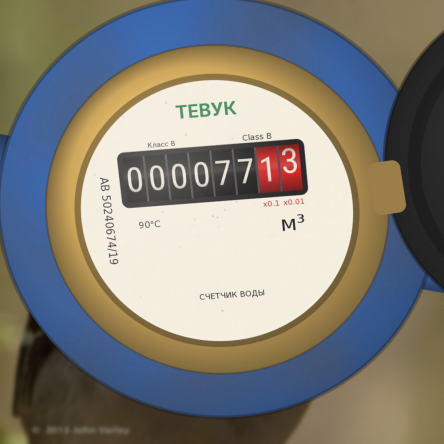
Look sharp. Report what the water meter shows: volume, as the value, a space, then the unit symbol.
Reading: 77.13 m³
